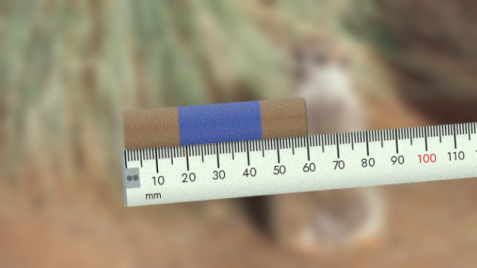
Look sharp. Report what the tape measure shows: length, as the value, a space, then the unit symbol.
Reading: 60 mm
